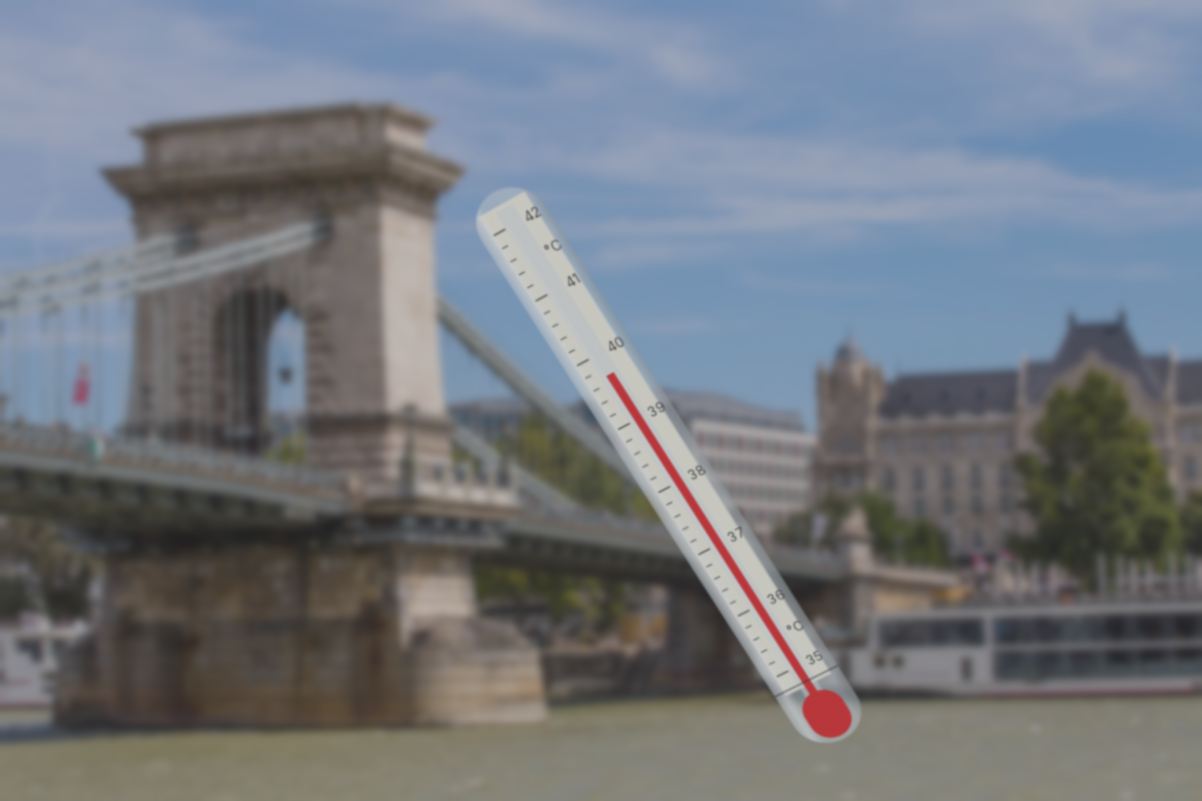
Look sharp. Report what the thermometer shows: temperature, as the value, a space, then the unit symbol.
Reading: 39.7 °C
